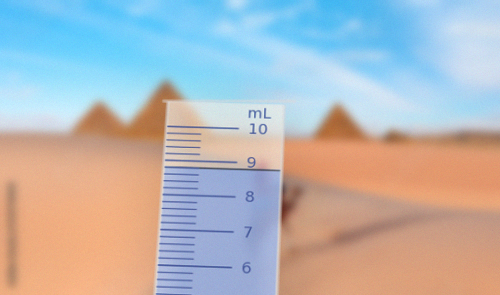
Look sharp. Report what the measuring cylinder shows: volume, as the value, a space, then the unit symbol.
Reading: 8.8 mL
